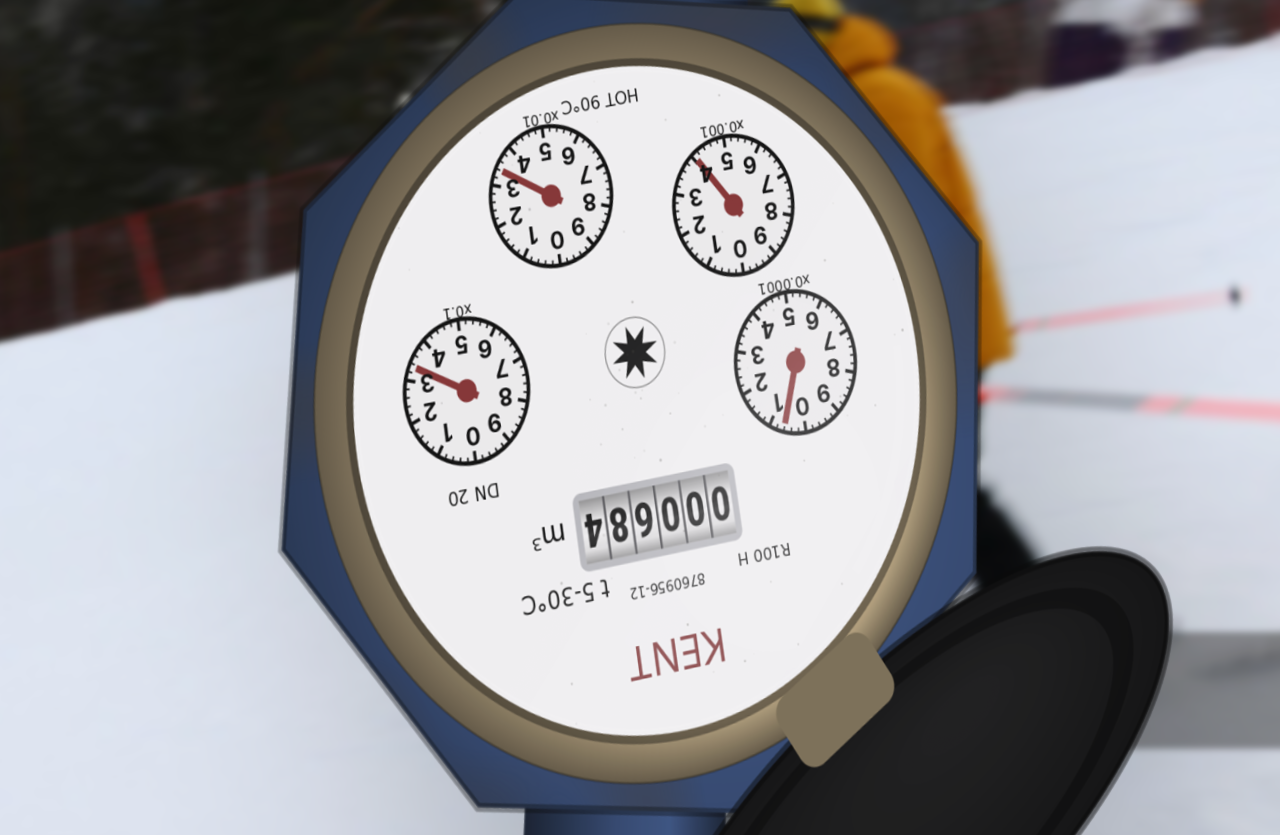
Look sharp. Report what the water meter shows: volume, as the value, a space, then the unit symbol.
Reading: 684.3340 m³
